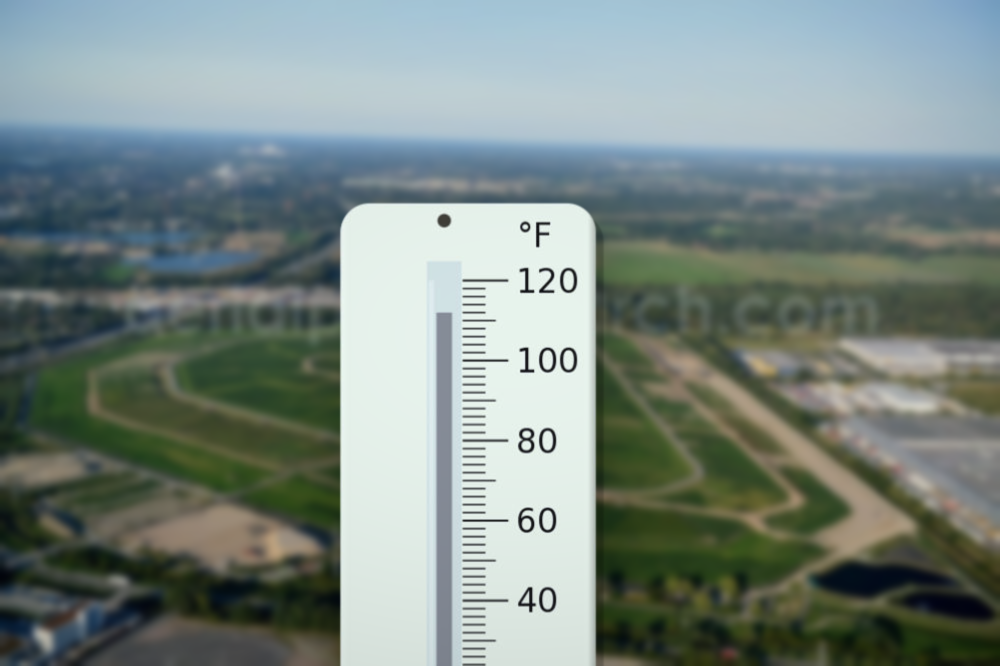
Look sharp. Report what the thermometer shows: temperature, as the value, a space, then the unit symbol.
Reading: 112 °F
